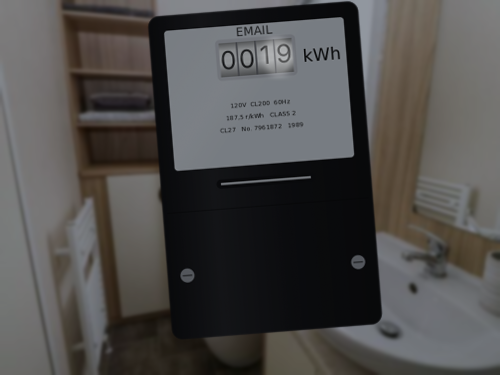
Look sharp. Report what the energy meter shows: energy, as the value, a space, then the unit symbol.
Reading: 19 kWh
